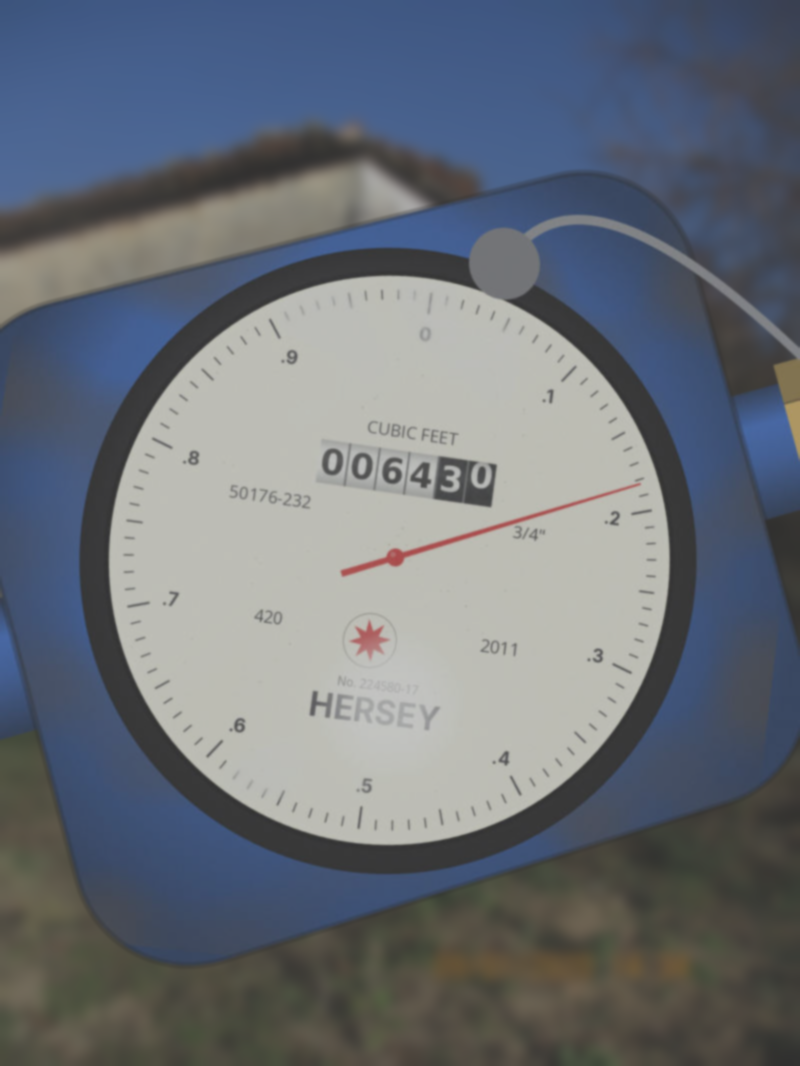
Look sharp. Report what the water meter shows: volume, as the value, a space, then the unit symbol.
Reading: 6430.18 ft³
